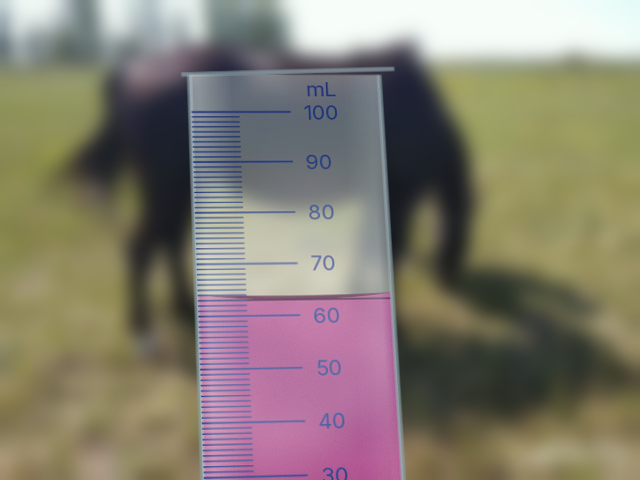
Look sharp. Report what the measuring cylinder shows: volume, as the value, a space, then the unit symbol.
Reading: 63 mL
